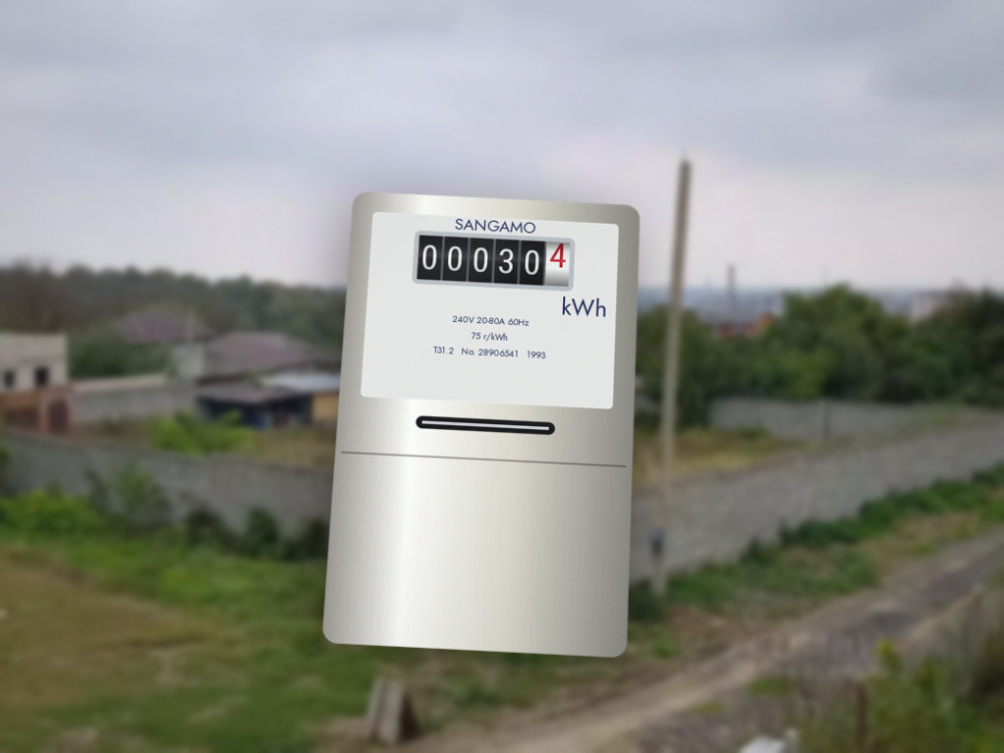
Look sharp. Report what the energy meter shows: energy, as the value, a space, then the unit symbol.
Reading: 30.4 kWh
